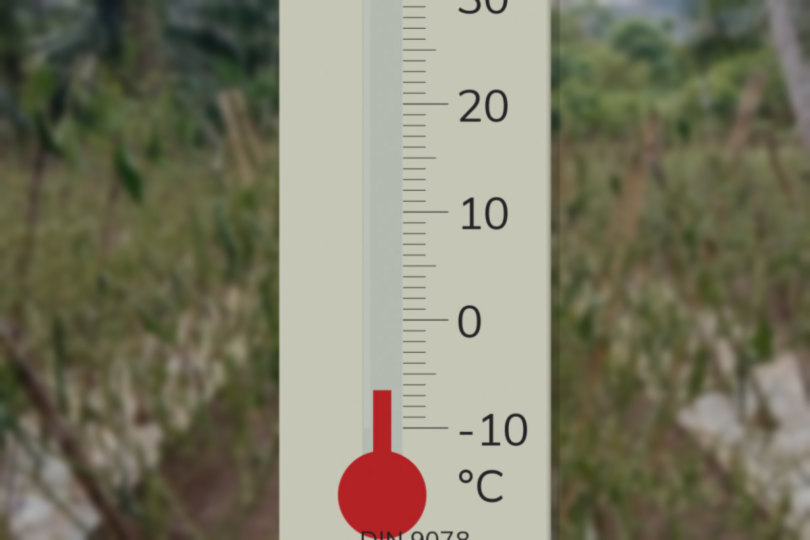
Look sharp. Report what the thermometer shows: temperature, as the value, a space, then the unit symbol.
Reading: -6.5 °C
